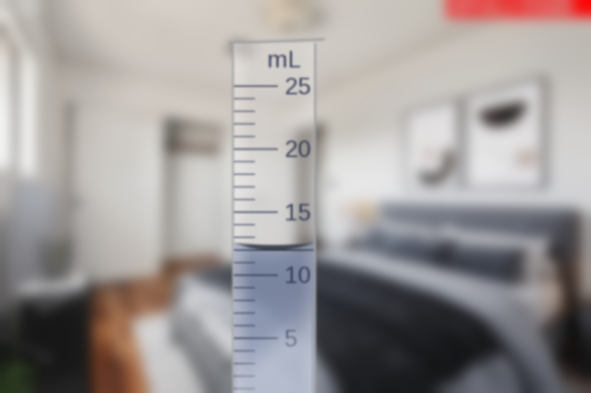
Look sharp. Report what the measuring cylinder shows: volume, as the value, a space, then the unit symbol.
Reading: 12 mL
